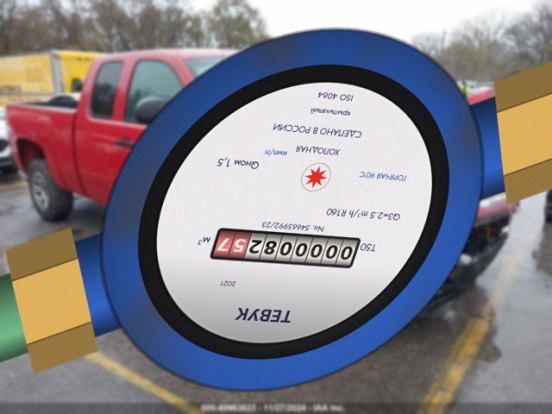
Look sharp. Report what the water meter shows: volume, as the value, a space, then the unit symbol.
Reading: 82.57 m³
